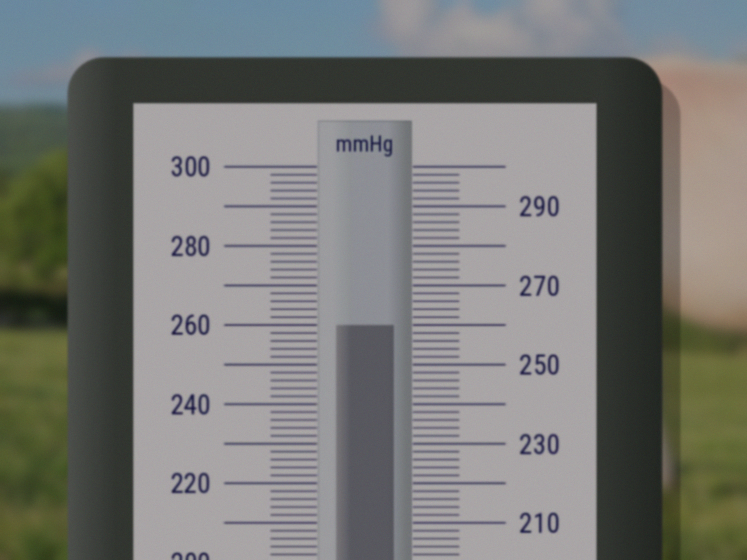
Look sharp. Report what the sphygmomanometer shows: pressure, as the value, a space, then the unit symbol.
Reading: 260 mmHg
